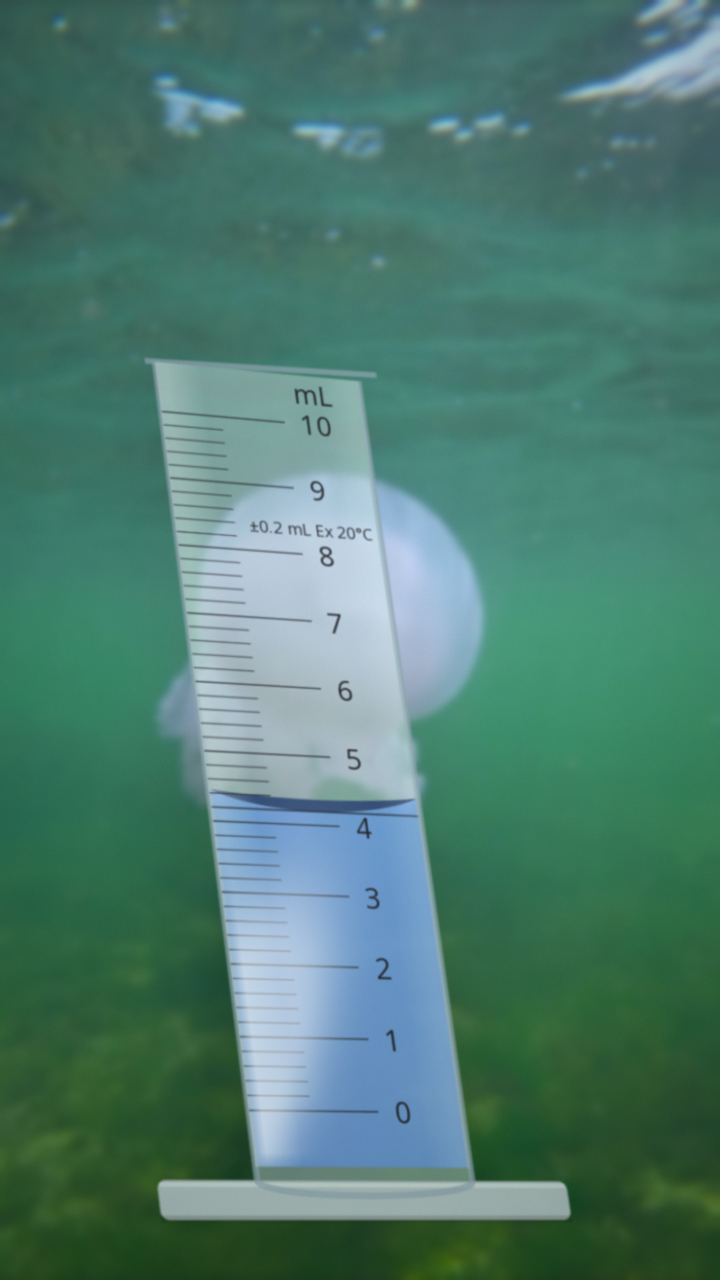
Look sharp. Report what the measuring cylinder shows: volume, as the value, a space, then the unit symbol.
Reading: 4.2 mL
